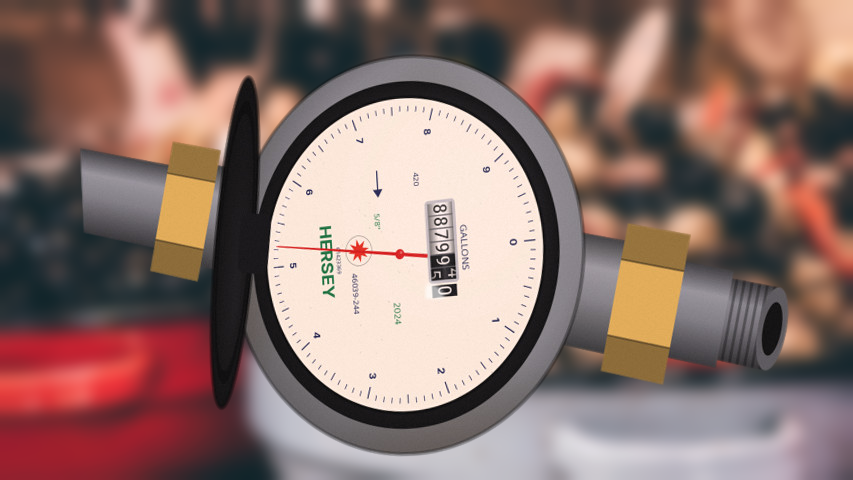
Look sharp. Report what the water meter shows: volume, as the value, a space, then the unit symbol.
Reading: 8879945.2 gal
